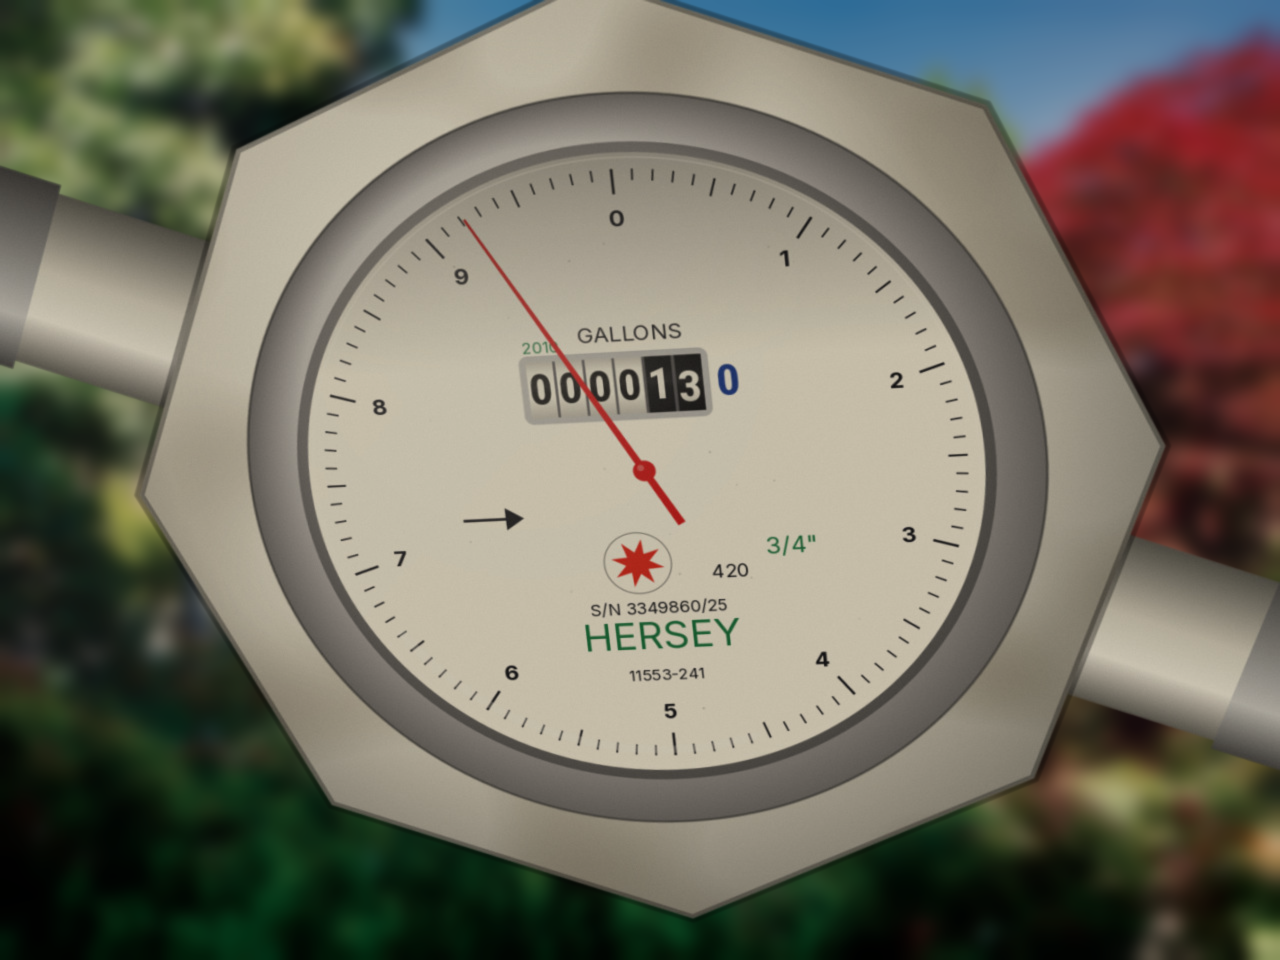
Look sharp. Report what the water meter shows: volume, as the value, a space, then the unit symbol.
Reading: 129.2 gal
